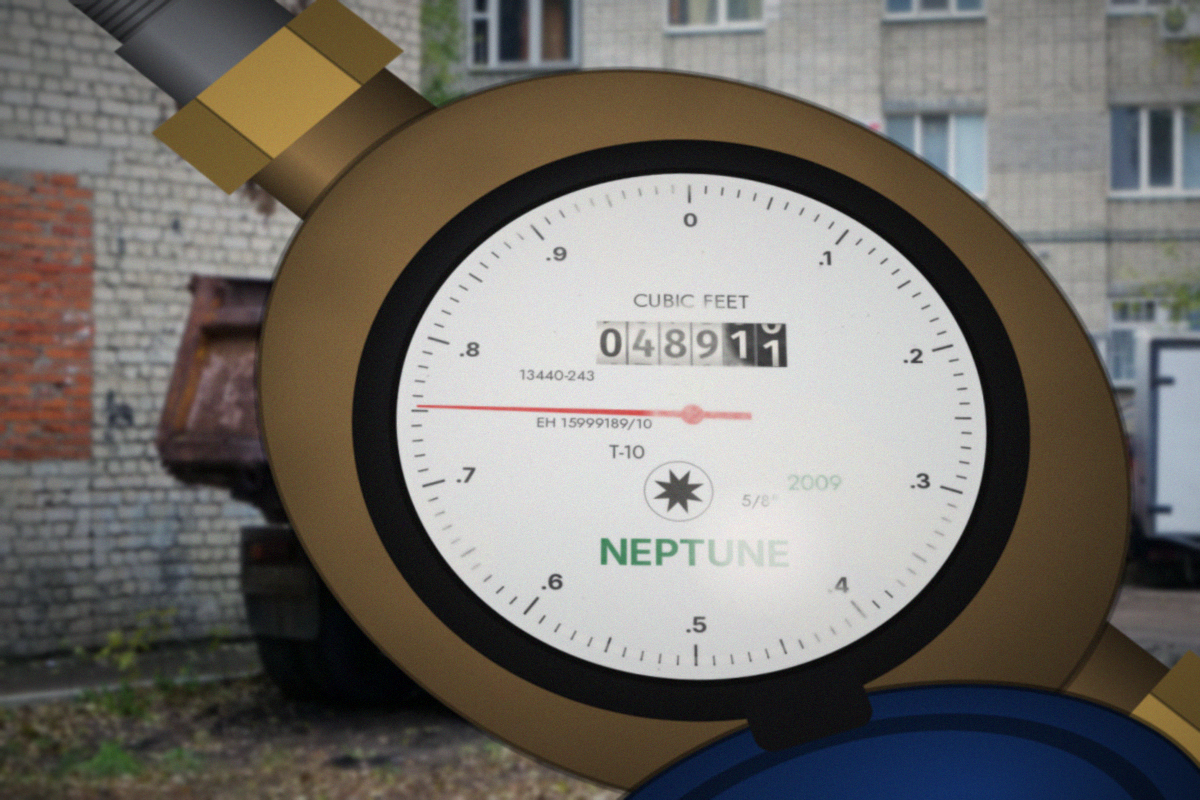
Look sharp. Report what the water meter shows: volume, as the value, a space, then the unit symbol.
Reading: 48910.75 ft³
